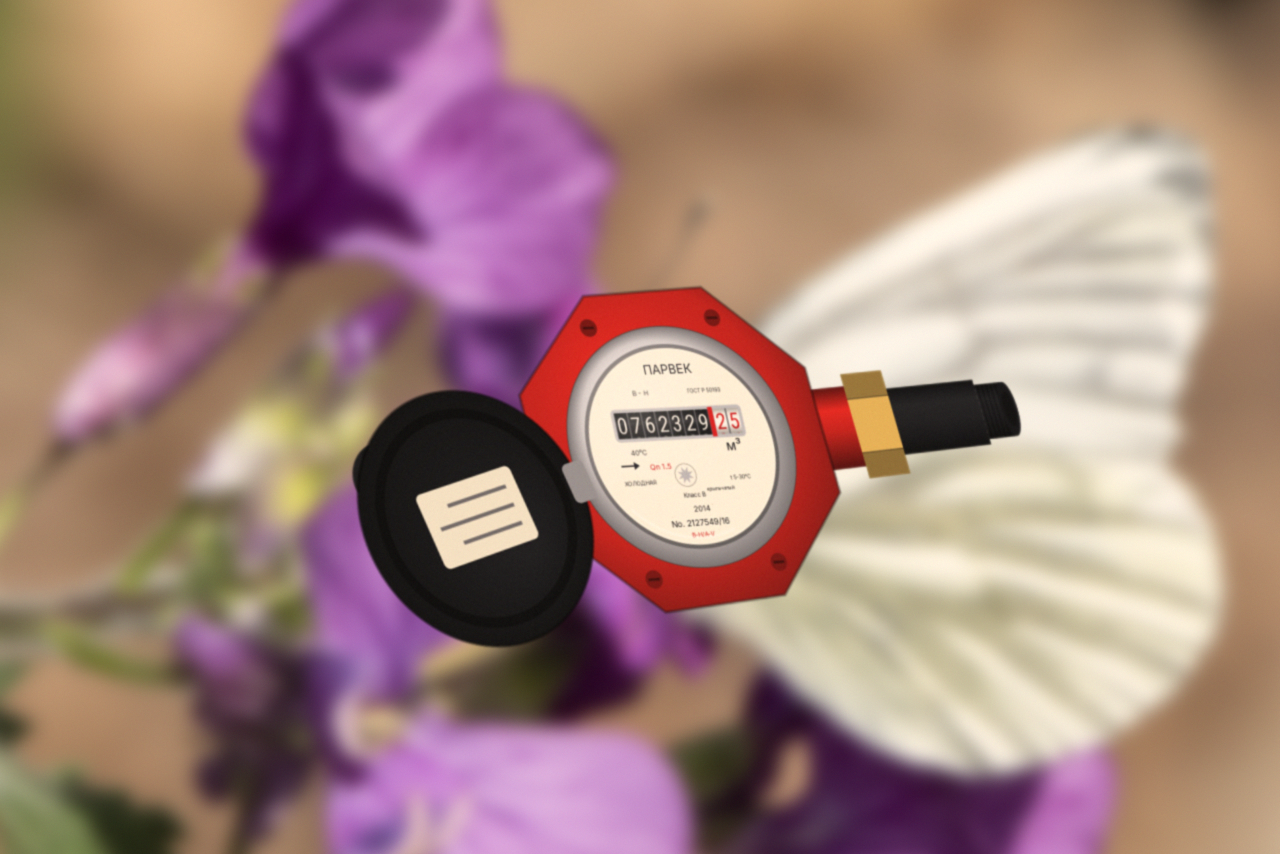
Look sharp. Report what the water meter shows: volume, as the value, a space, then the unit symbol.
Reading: 762329.25 m³
